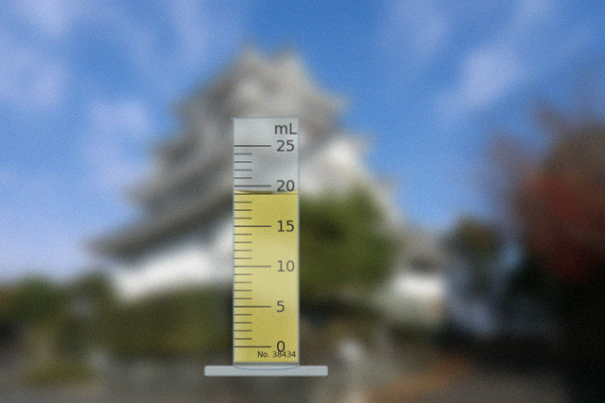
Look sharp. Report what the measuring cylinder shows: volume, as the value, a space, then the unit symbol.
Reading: 19 mL
